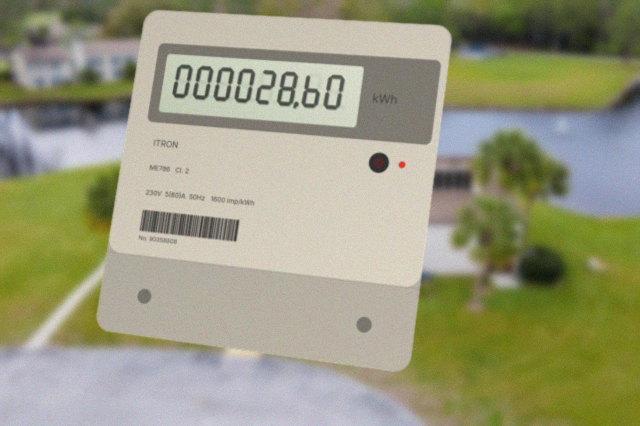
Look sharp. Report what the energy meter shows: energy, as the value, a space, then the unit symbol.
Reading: 28.60 kWh
